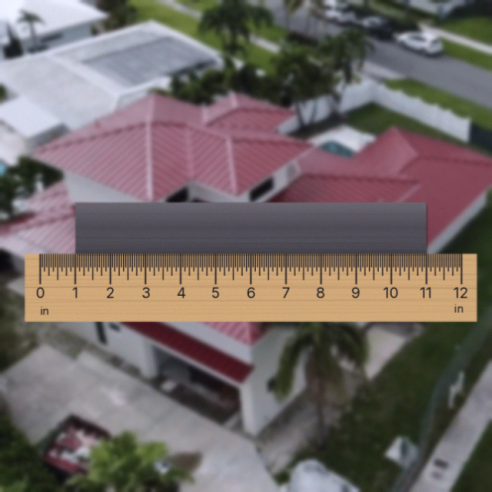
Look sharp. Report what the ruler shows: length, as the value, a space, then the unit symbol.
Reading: 10 in
